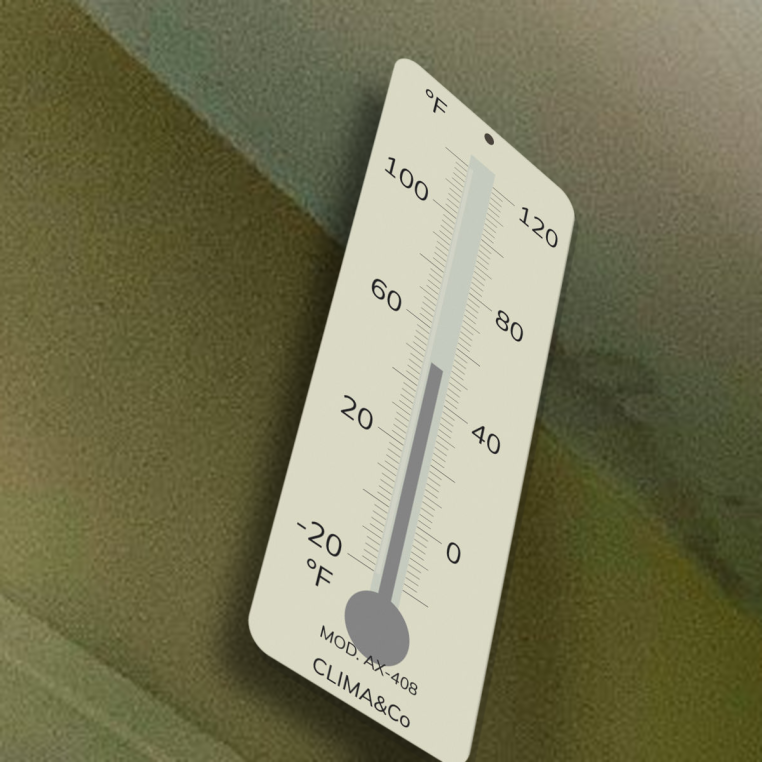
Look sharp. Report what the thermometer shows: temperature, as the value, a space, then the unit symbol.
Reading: 50 °F
